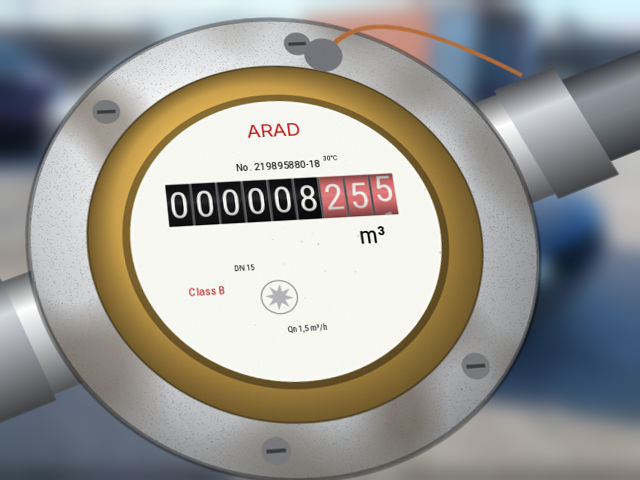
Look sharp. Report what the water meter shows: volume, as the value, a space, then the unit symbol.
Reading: 8.255 m³
